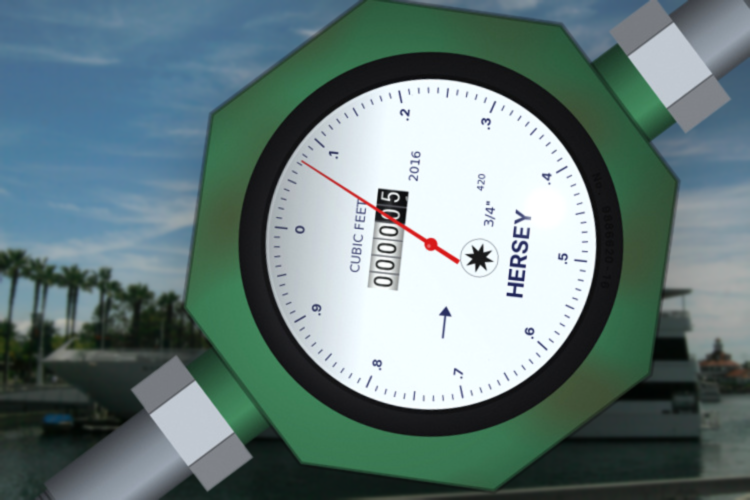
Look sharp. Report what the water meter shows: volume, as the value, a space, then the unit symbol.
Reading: 5.07 ft³
